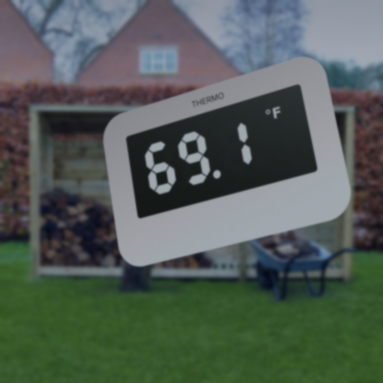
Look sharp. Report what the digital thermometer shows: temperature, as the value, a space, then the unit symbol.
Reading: 69.1 °F
